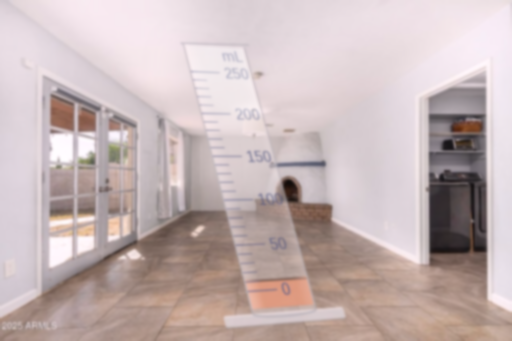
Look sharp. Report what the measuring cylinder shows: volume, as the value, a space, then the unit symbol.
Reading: 10 mL
